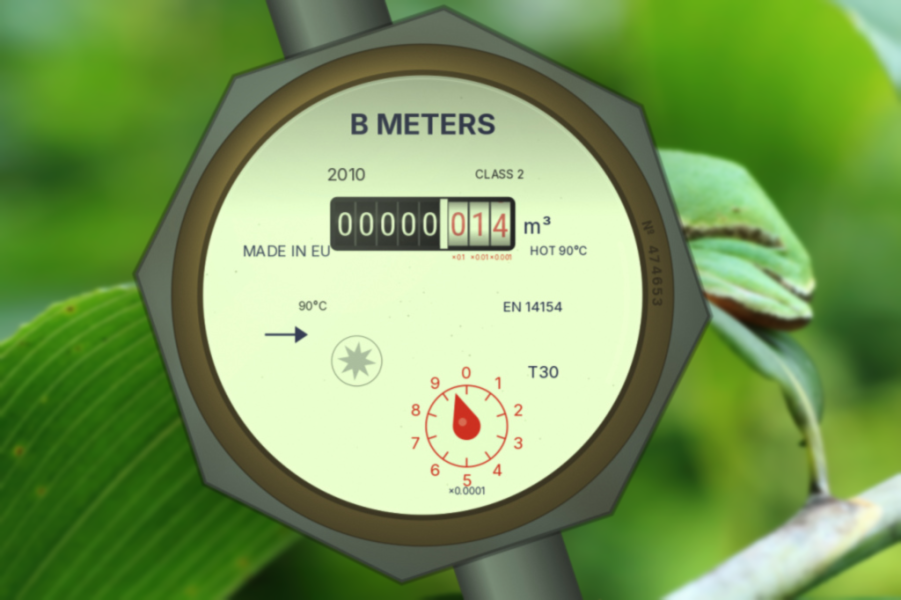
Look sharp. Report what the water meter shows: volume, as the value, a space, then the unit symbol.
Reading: 0.0139 m³
